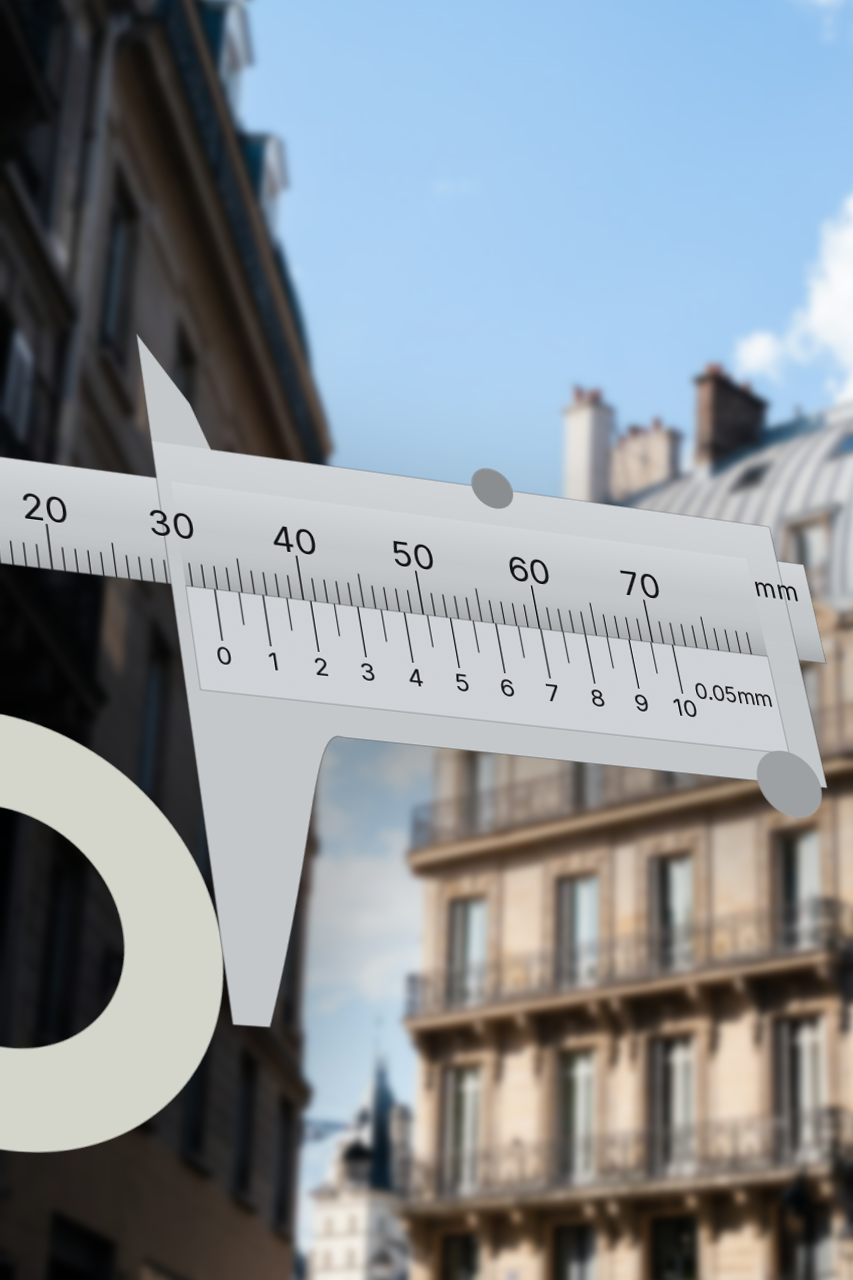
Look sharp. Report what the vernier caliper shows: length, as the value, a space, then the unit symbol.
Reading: 32.8 mm
